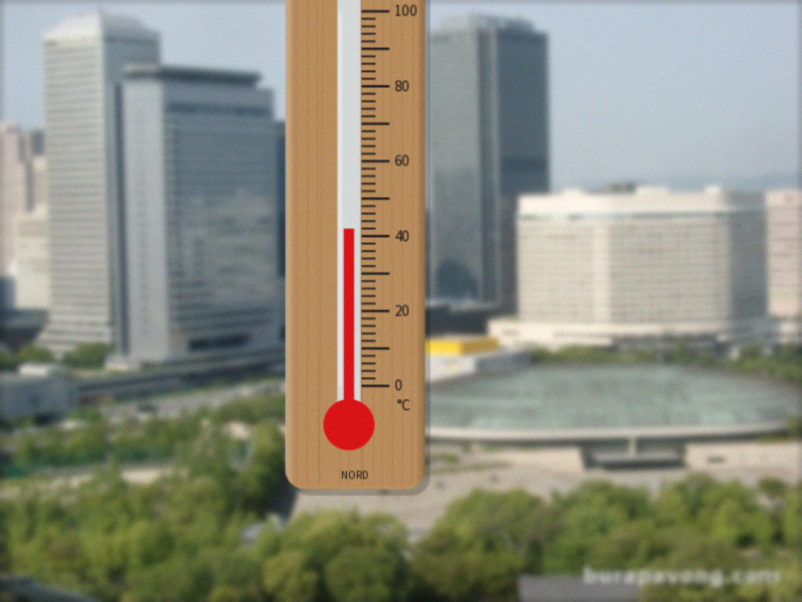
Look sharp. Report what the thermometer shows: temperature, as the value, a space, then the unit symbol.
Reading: 42 °C
